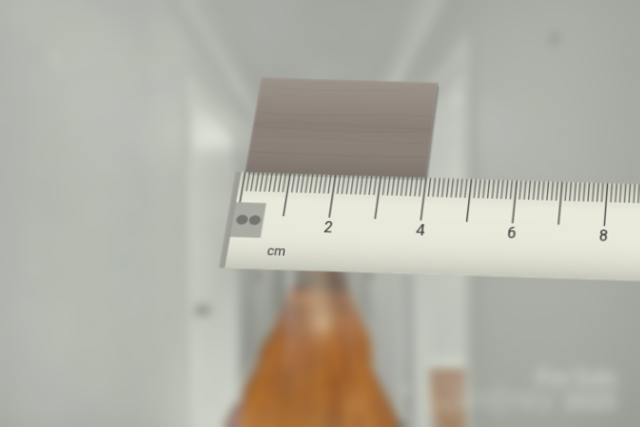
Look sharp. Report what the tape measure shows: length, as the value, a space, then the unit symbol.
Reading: 4 cm
